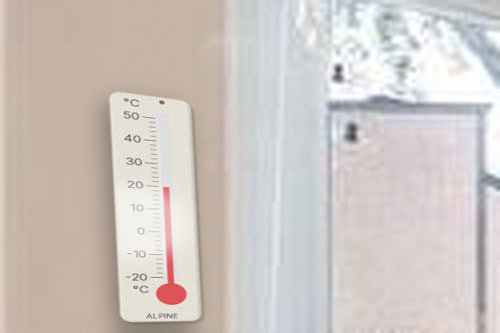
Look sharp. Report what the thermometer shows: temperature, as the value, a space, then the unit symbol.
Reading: 20 °C
